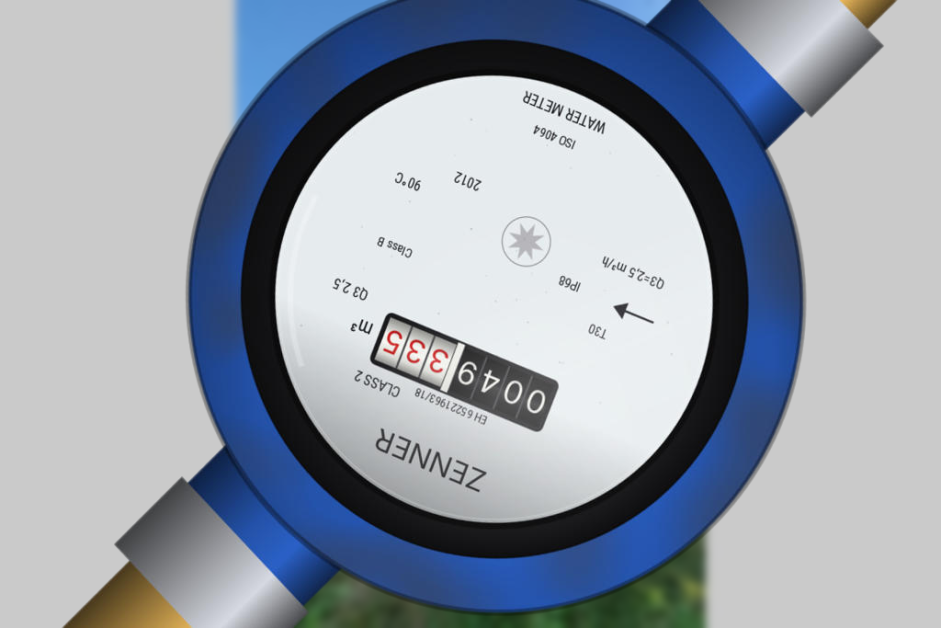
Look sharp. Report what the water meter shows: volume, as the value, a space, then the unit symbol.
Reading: 49.335 m³
